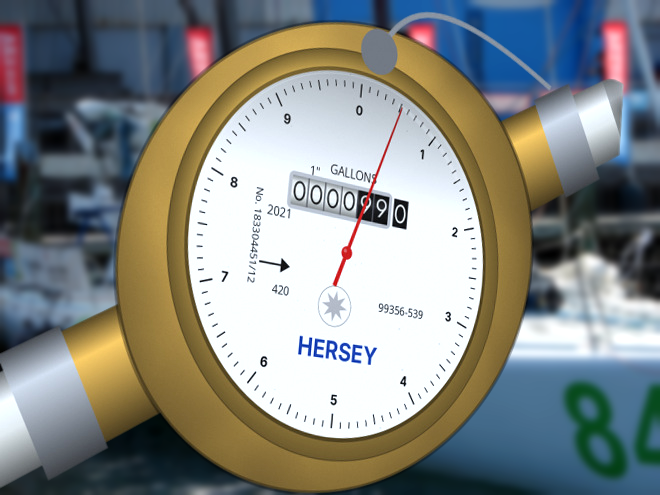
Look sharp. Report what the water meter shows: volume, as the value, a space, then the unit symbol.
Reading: 990.5 gal
